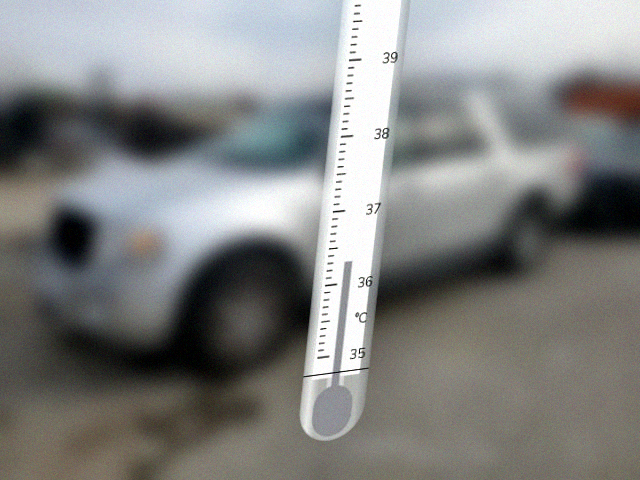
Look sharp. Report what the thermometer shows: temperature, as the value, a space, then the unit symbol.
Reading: 36.3 °C
